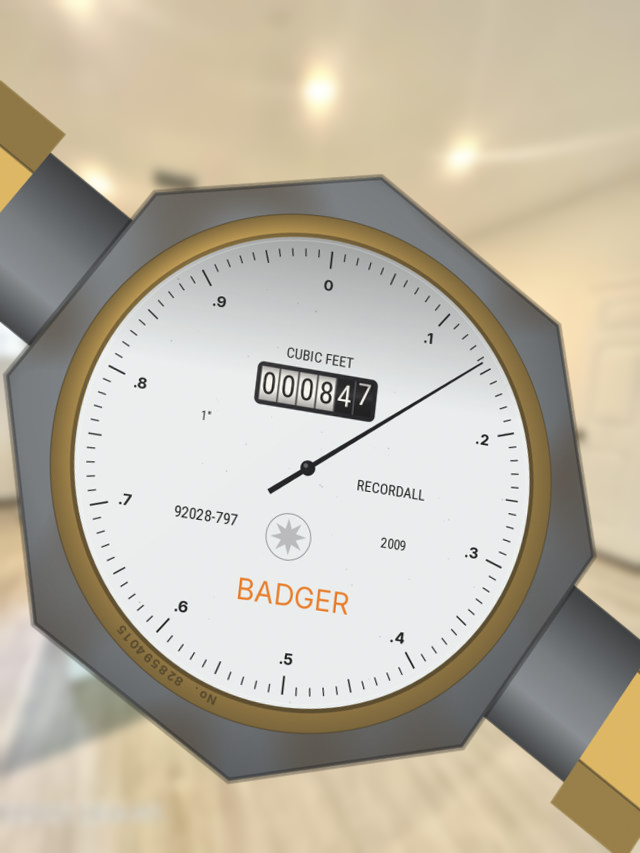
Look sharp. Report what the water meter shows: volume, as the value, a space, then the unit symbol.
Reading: 847.14 ft³
